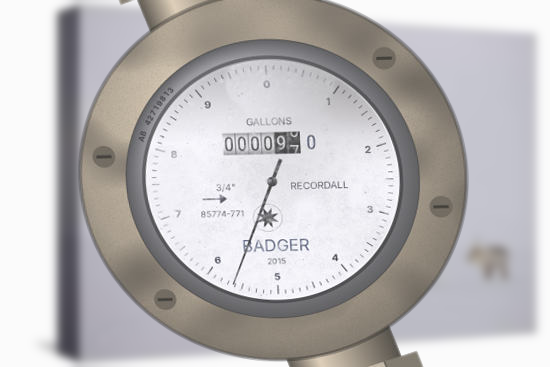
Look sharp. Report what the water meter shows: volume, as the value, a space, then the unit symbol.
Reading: 965.6 gal
